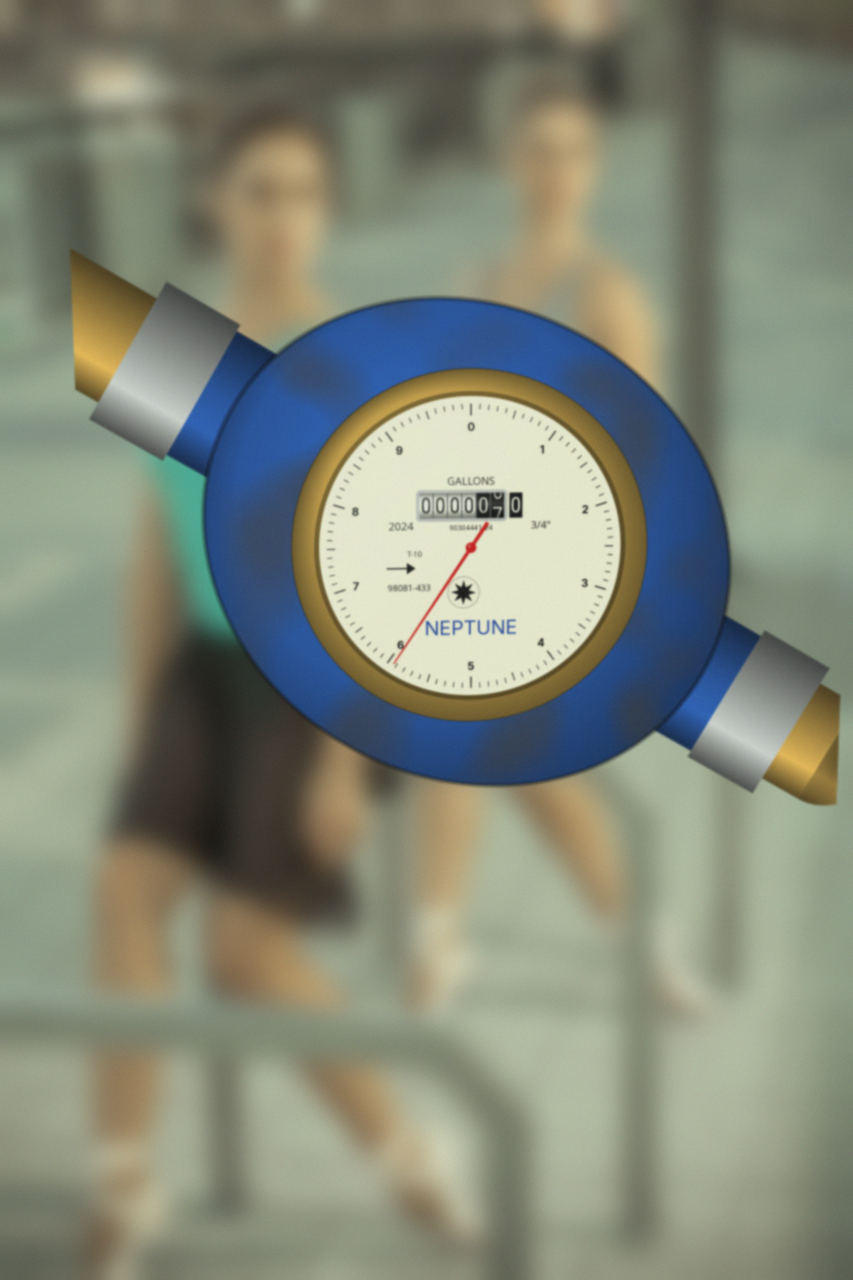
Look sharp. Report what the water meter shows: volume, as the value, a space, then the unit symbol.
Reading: 65.9 gal
